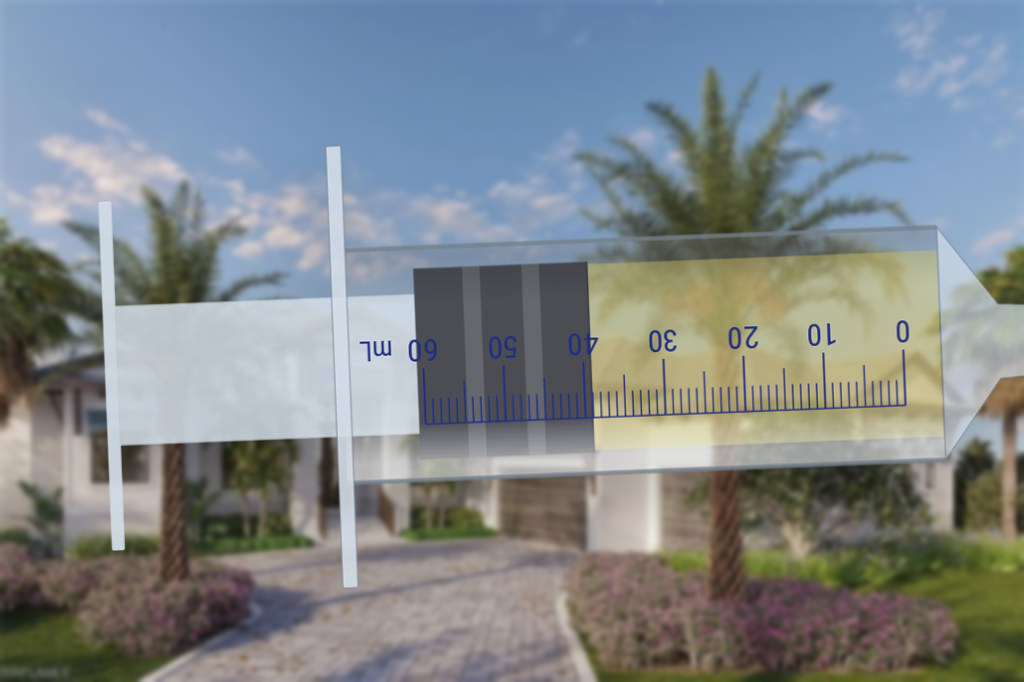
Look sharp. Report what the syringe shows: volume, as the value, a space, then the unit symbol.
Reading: 39 mL
